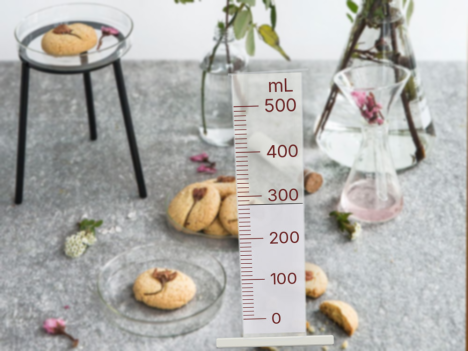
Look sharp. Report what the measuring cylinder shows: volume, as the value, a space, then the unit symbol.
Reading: 280 mL
